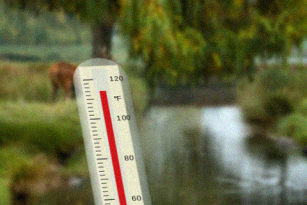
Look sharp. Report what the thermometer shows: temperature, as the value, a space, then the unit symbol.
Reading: 114 °F
